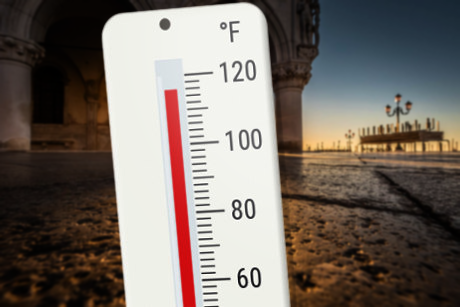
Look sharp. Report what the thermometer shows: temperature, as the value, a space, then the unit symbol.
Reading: 116 °F
